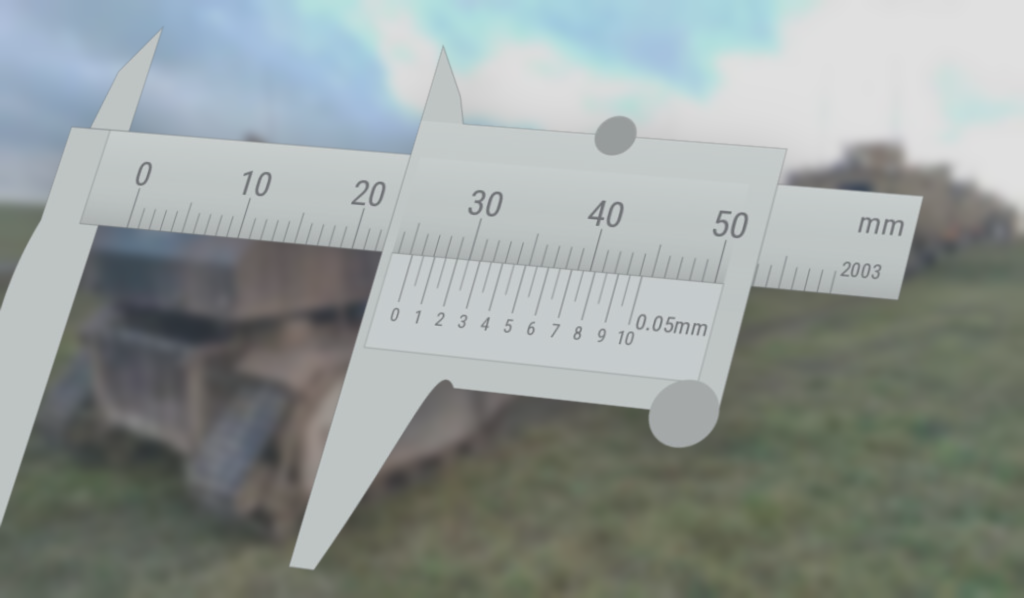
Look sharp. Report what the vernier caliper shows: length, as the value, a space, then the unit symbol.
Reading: 25.2 mm
